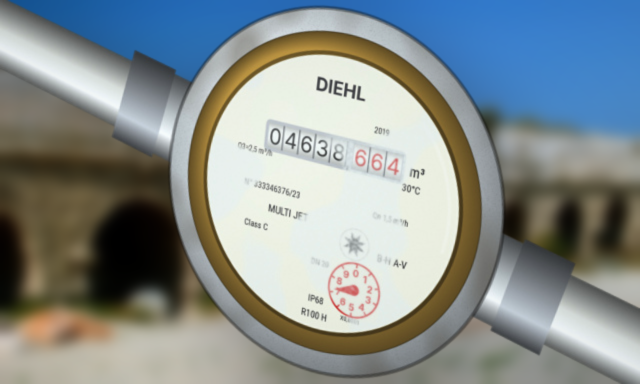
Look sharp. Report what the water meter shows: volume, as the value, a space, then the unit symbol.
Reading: 4638.6647 m³
